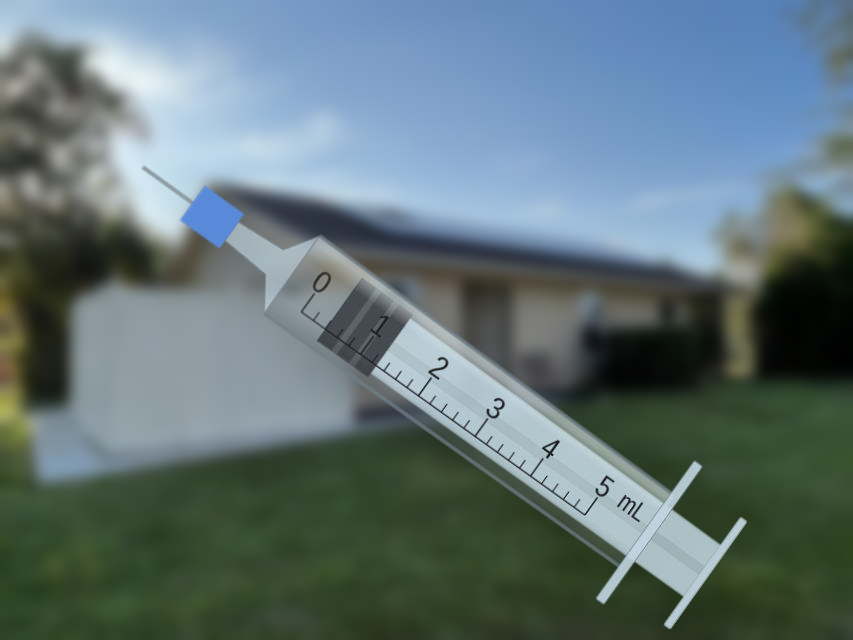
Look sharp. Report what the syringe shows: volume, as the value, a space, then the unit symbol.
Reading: 0.4 mL
